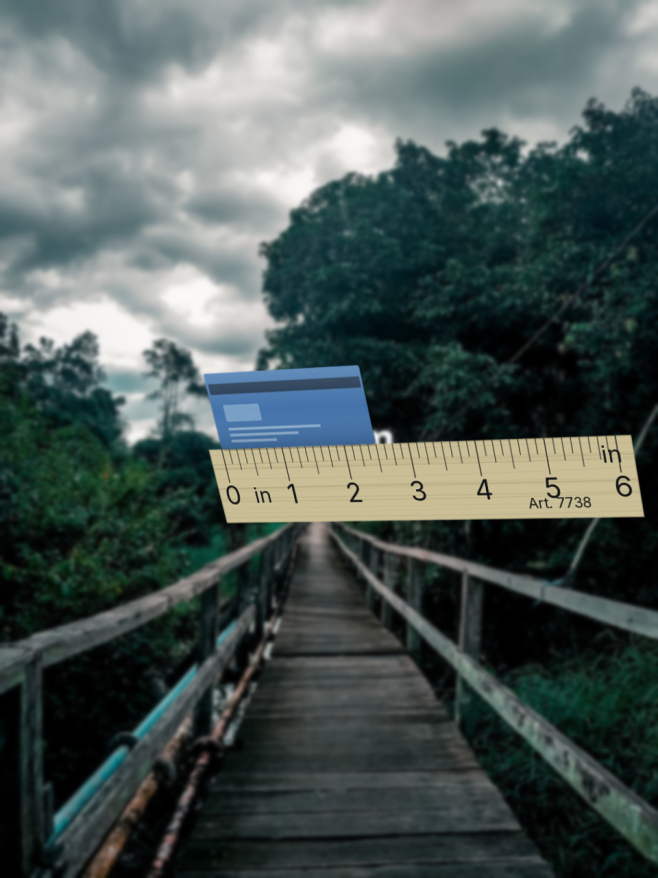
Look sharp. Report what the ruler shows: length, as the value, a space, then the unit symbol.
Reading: 2.5 in
